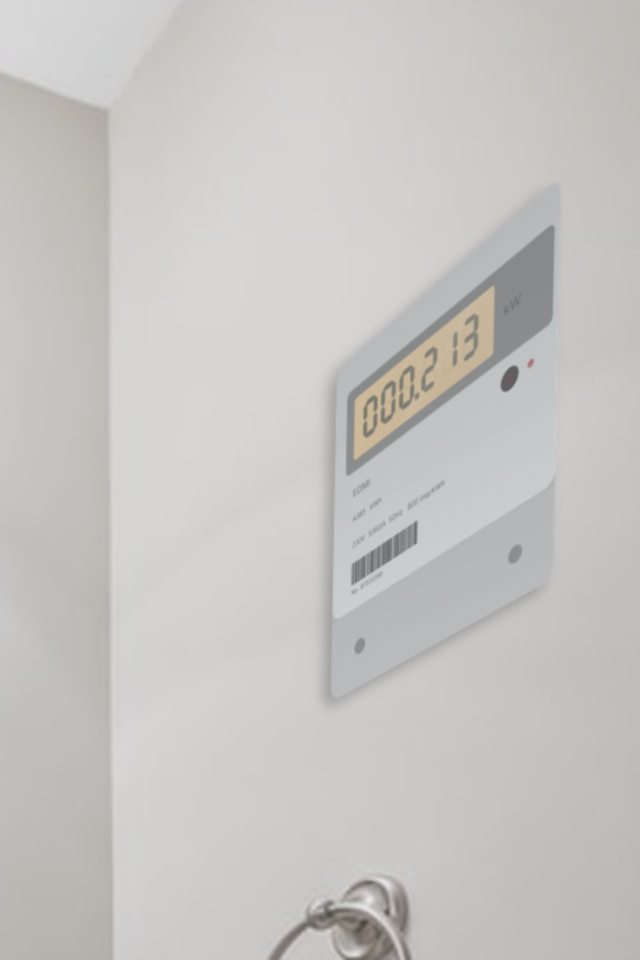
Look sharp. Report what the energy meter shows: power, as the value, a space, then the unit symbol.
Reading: 0.213 kW
